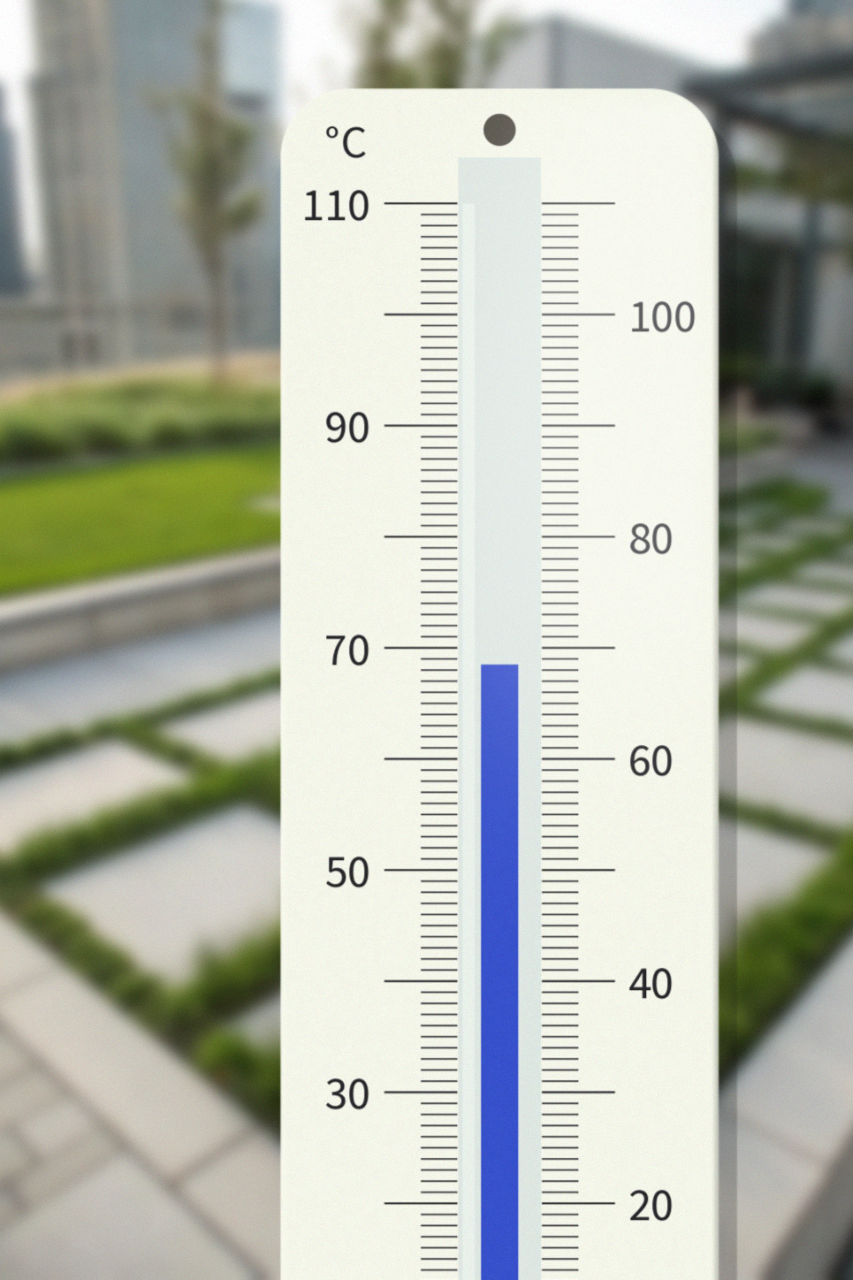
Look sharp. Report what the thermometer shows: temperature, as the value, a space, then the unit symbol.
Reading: 68.5 °C
